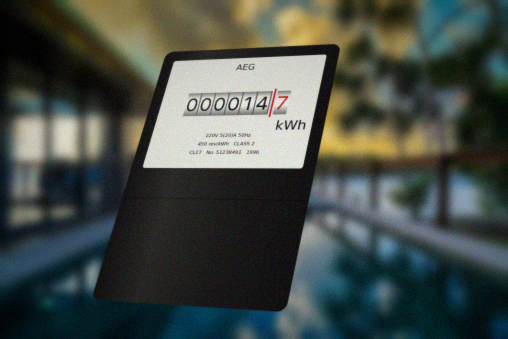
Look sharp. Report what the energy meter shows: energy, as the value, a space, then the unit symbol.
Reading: 14.7 kWh
